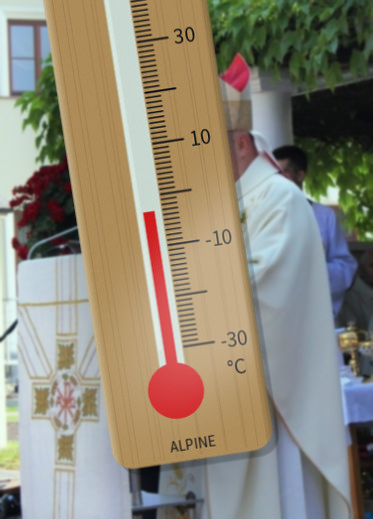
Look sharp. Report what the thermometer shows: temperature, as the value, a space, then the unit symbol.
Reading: -3 °C
